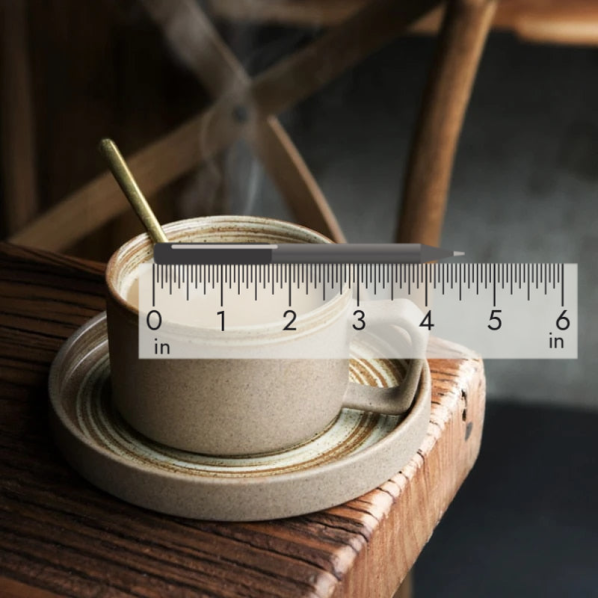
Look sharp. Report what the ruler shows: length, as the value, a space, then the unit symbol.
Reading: 4.5625 in
